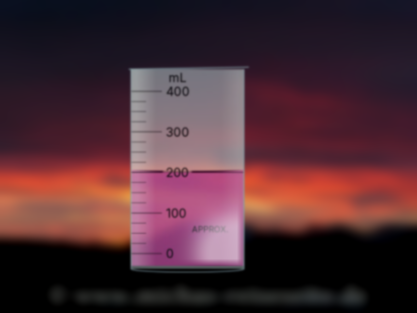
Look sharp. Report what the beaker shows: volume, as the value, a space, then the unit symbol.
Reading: 200 mL
